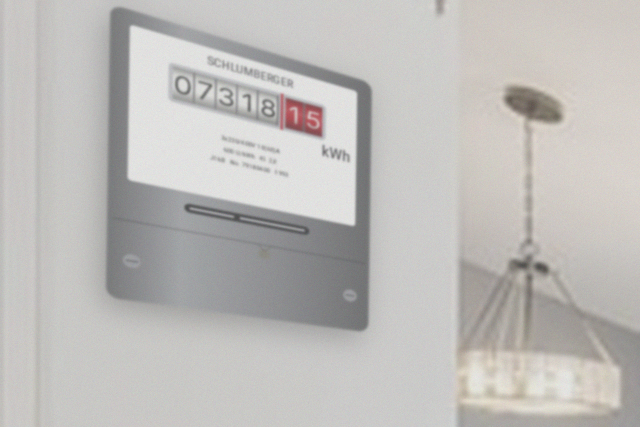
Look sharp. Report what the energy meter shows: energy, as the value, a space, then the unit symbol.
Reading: 7318.15 kWh
